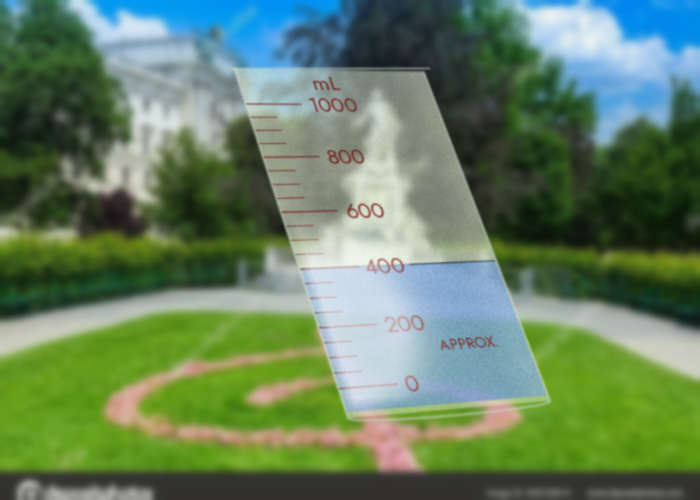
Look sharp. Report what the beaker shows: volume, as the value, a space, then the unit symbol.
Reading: 400 mL
